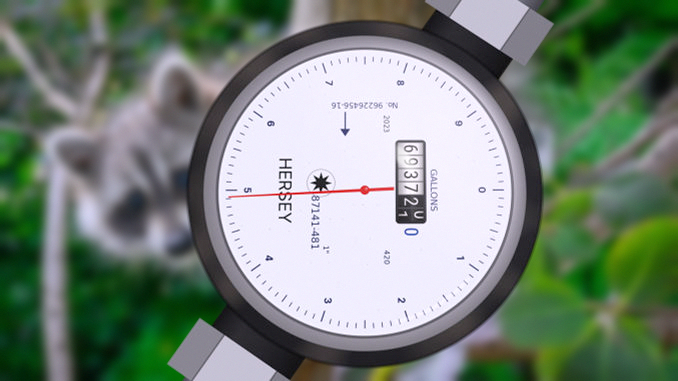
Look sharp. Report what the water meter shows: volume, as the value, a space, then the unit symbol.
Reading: 6937204.9 gal
